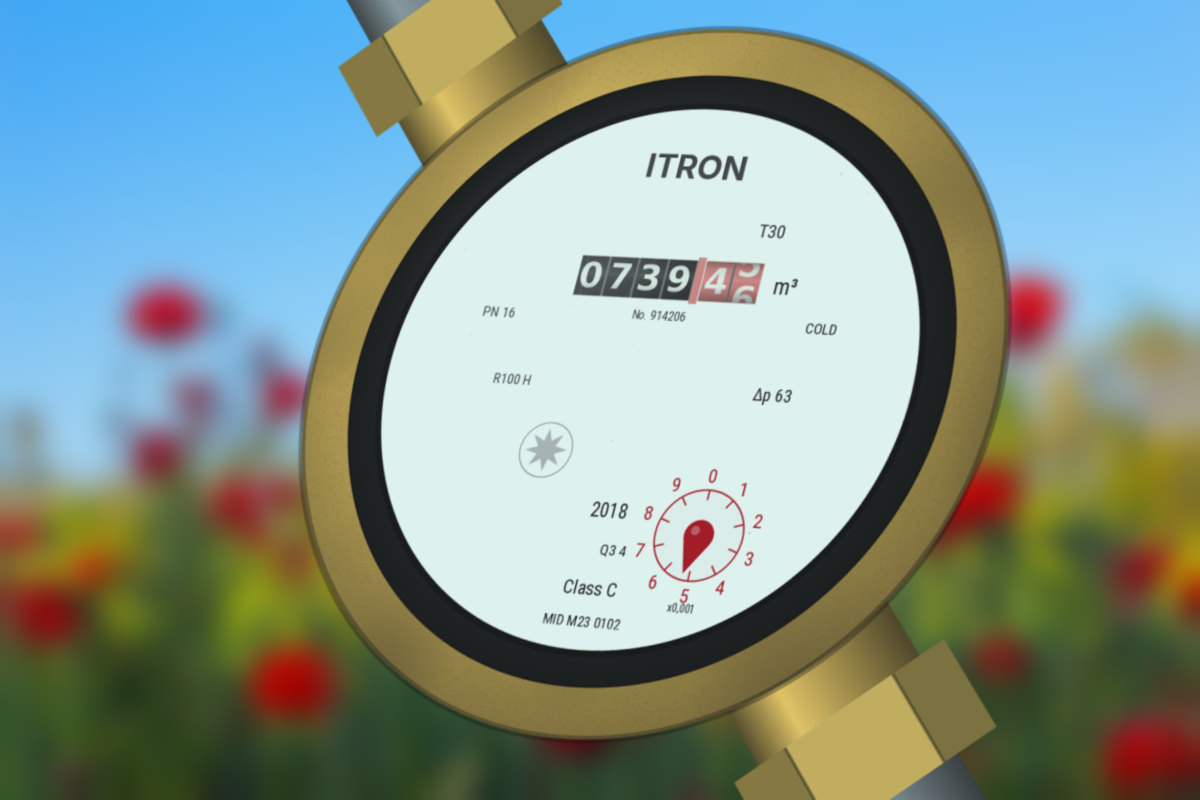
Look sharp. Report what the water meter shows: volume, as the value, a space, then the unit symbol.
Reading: 739.455 m³
